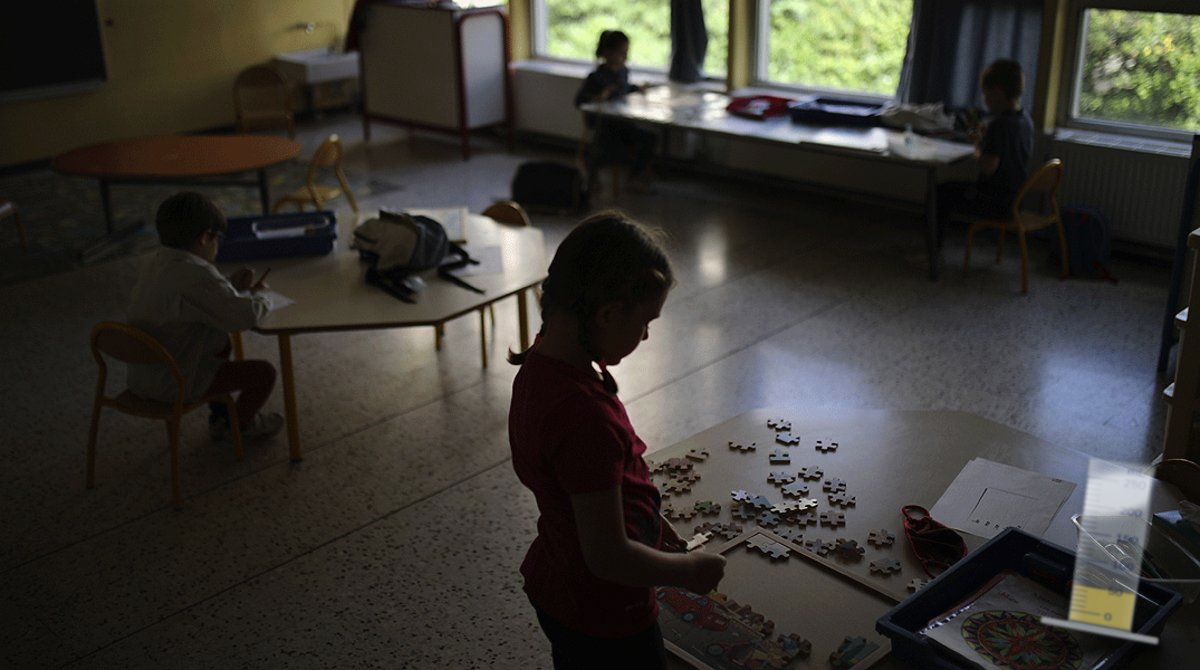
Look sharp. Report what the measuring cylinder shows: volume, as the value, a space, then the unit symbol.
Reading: 50 mL
